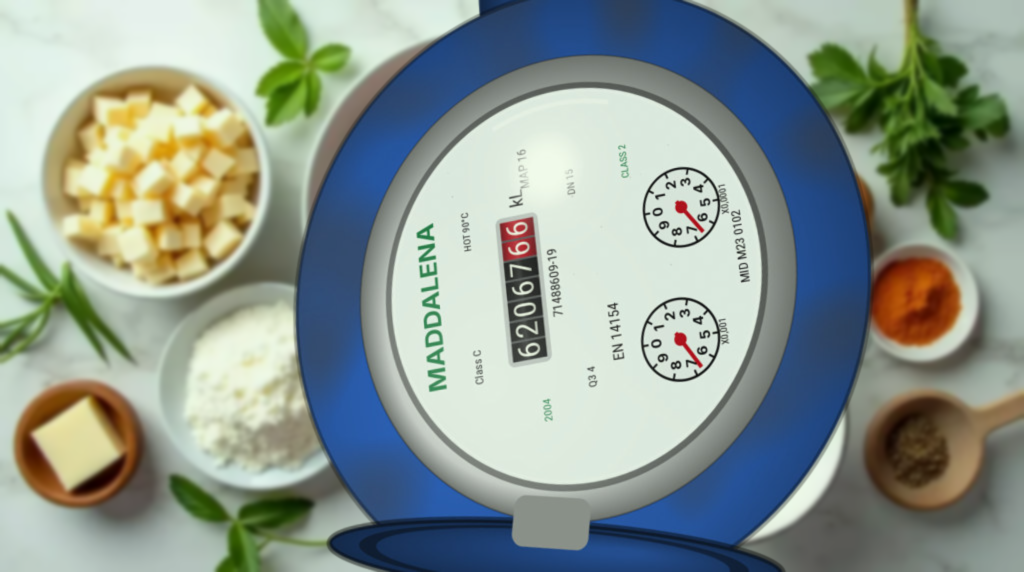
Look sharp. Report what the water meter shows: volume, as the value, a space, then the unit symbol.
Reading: 62067.6666 kL
